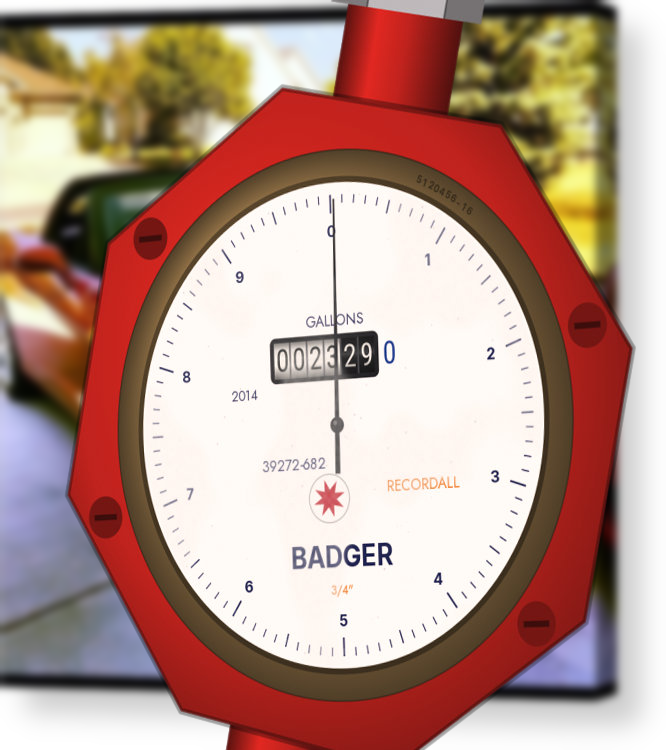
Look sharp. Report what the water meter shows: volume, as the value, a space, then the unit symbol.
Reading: 23290.0 gal
